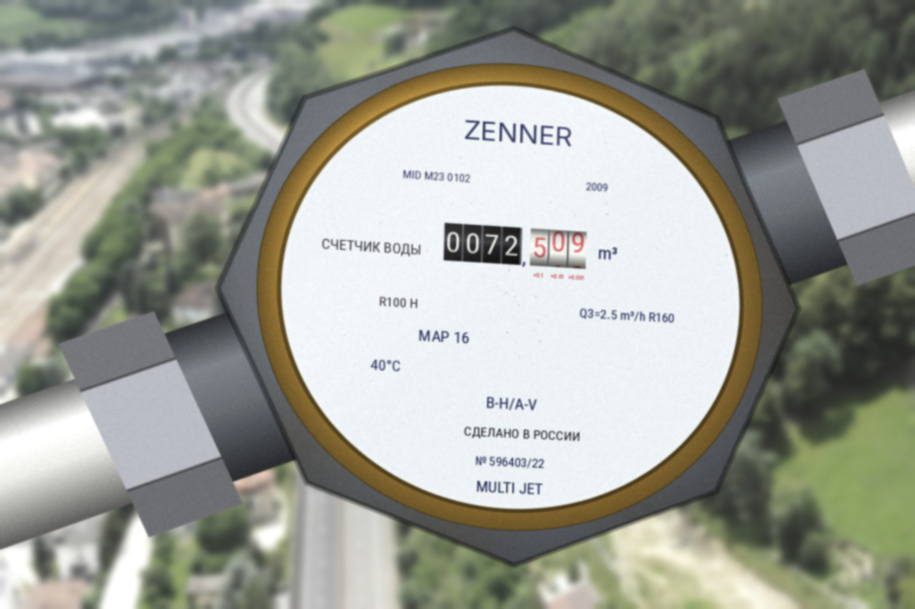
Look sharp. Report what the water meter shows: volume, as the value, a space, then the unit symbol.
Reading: 72.509 m³
